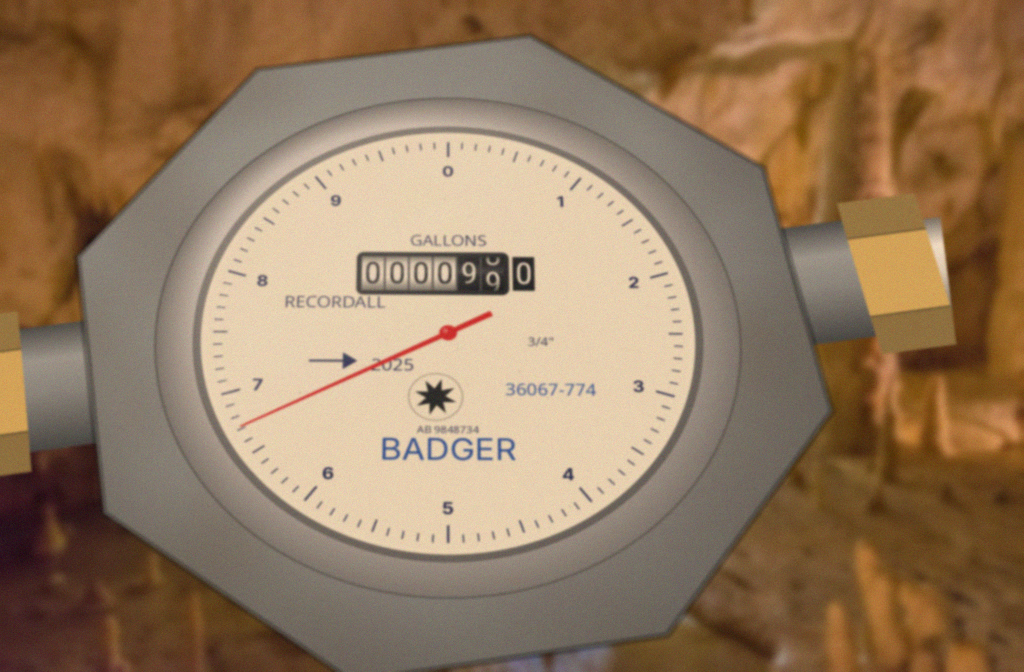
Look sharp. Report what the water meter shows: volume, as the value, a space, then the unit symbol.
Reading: 986.7 gal
